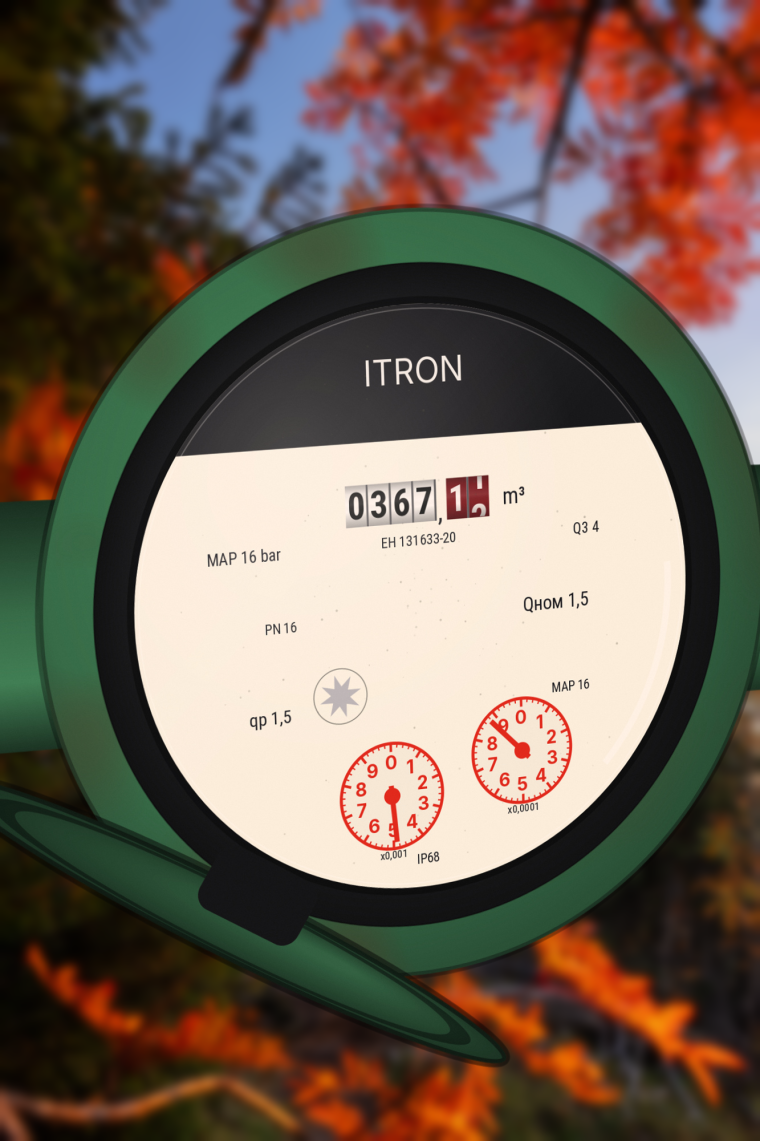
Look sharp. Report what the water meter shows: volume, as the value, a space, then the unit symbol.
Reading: 367.1148 m³
